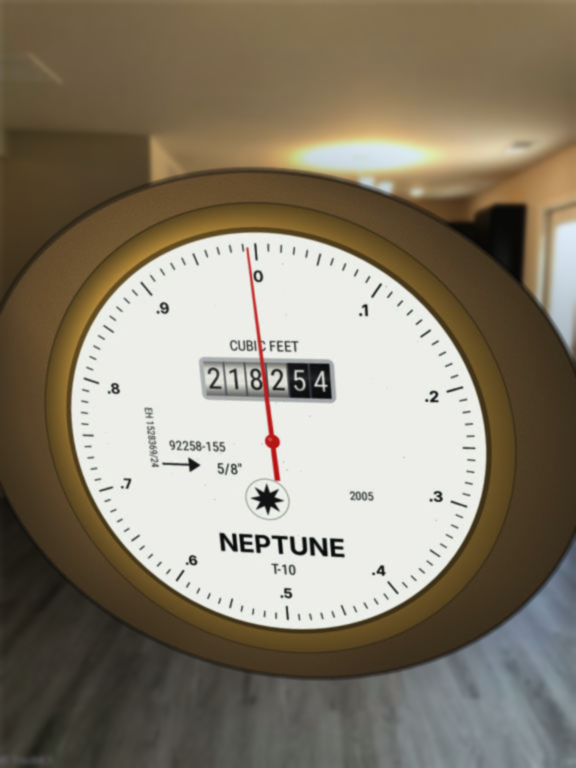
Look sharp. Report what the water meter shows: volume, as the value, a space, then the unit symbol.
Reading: 218253.99 ft³
